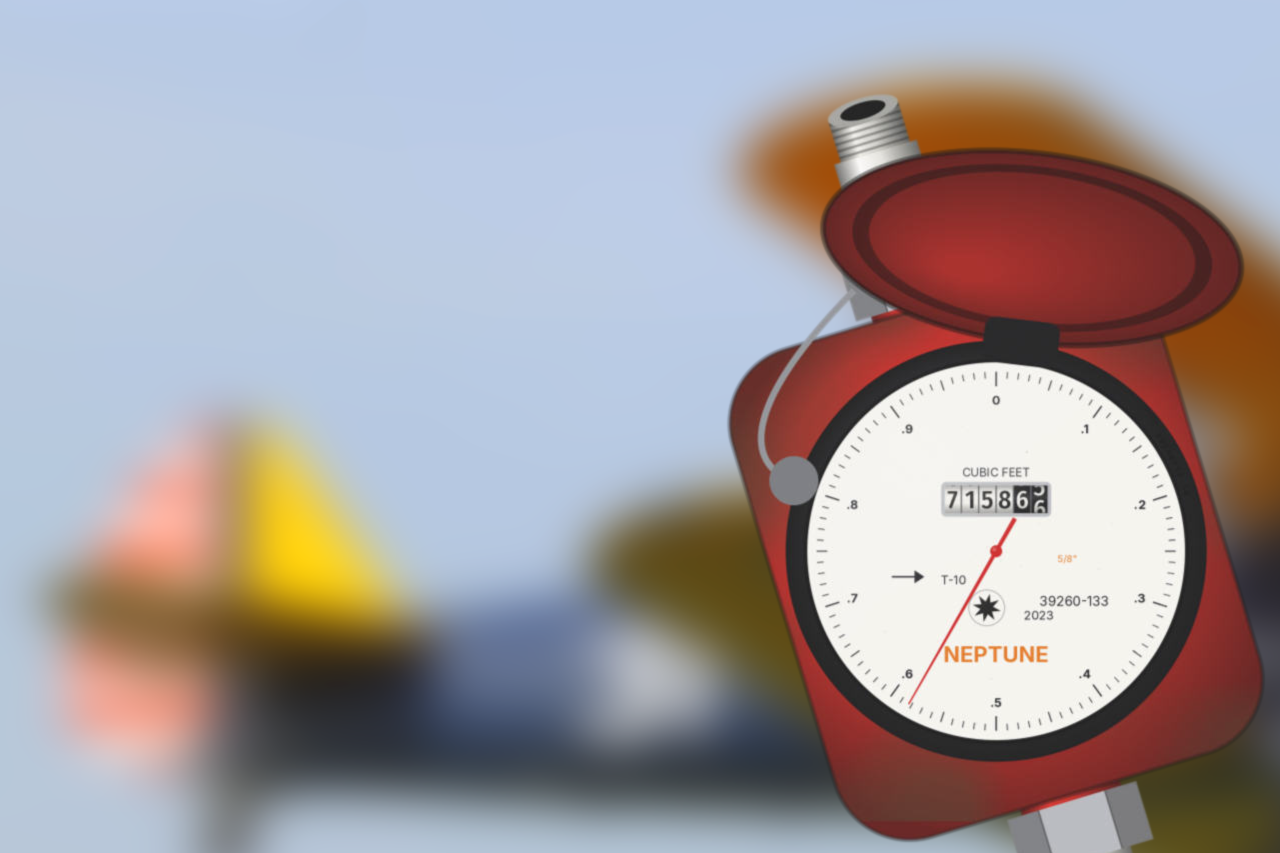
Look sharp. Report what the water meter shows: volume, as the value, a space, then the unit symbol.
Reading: 715865.58 ft³
